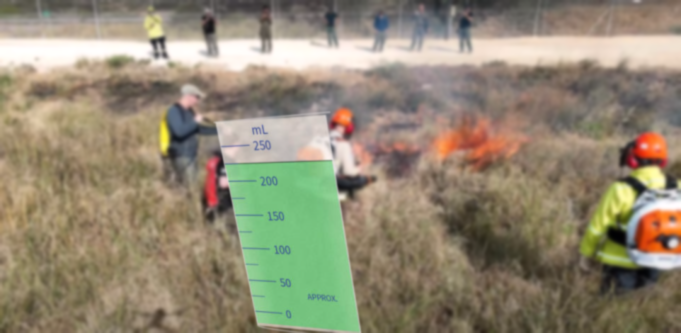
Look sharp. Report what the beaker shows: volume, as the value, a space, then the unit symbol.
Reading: 225 mL
